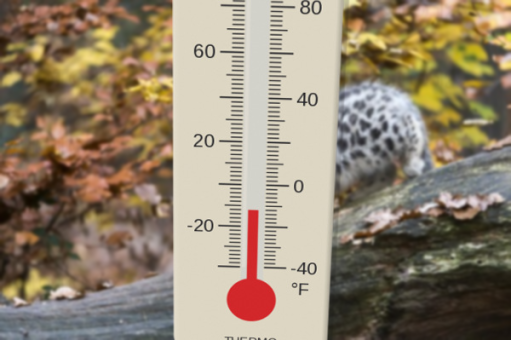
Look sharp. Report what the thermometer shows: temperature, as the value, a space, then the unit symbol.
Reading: -12 °F
